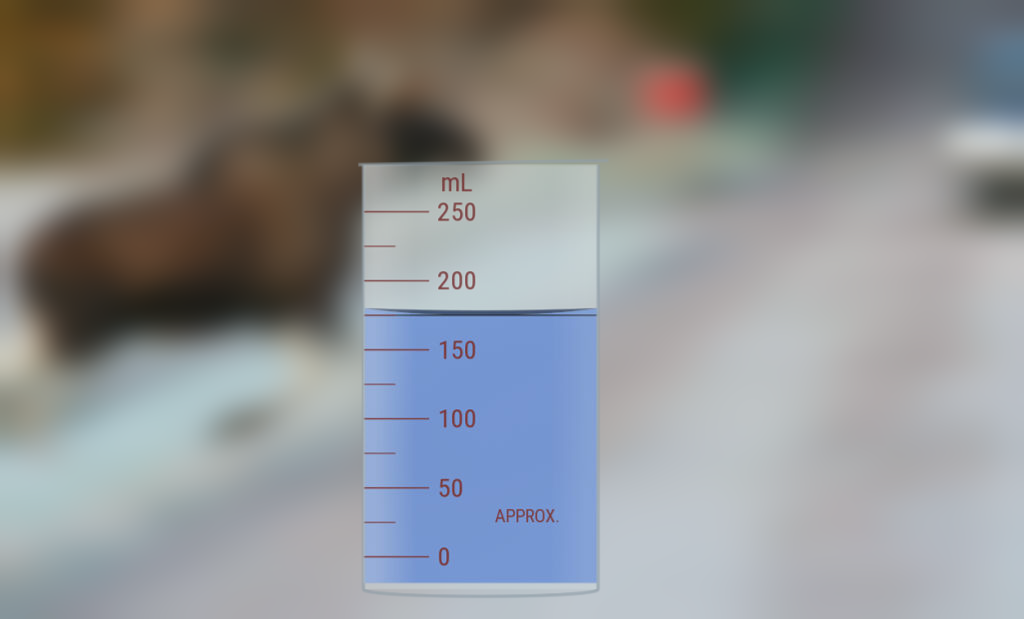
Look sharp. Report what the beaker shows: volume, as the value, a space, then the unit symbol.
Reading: 175 mL
